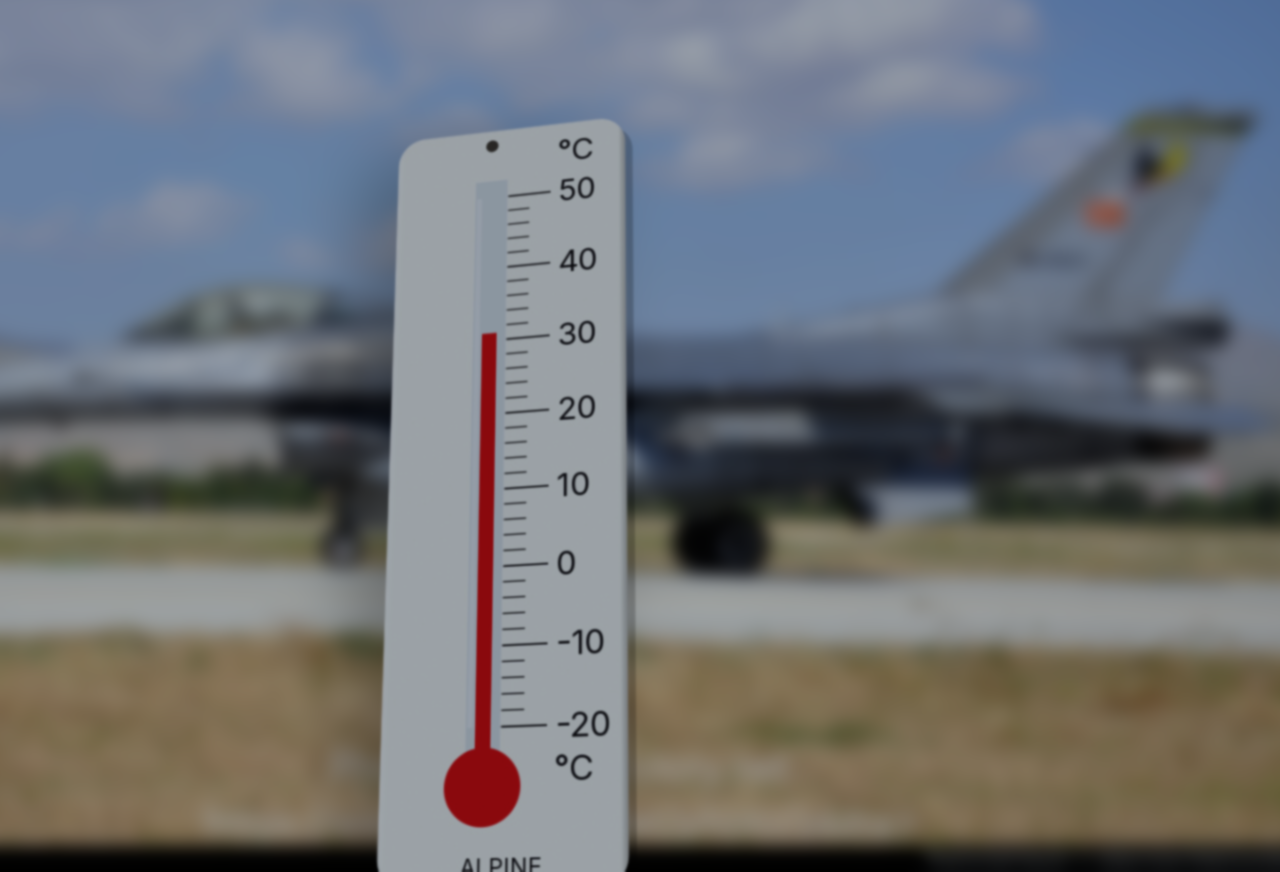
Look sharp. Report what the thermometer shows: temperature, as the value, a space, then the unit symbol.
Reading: 31 °C
